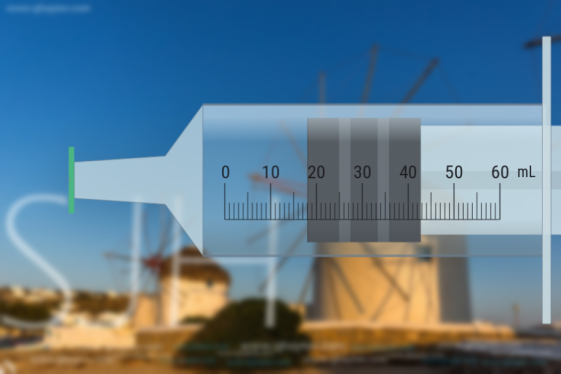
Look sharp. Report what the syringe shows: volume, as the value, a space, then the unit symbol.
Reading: 18 mL
